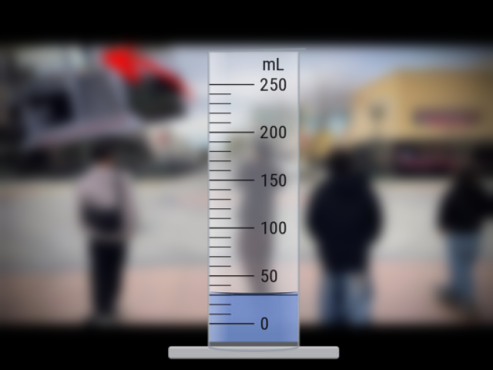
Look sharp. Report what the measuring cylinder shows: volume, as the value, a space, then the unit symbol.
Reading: 30 mL
